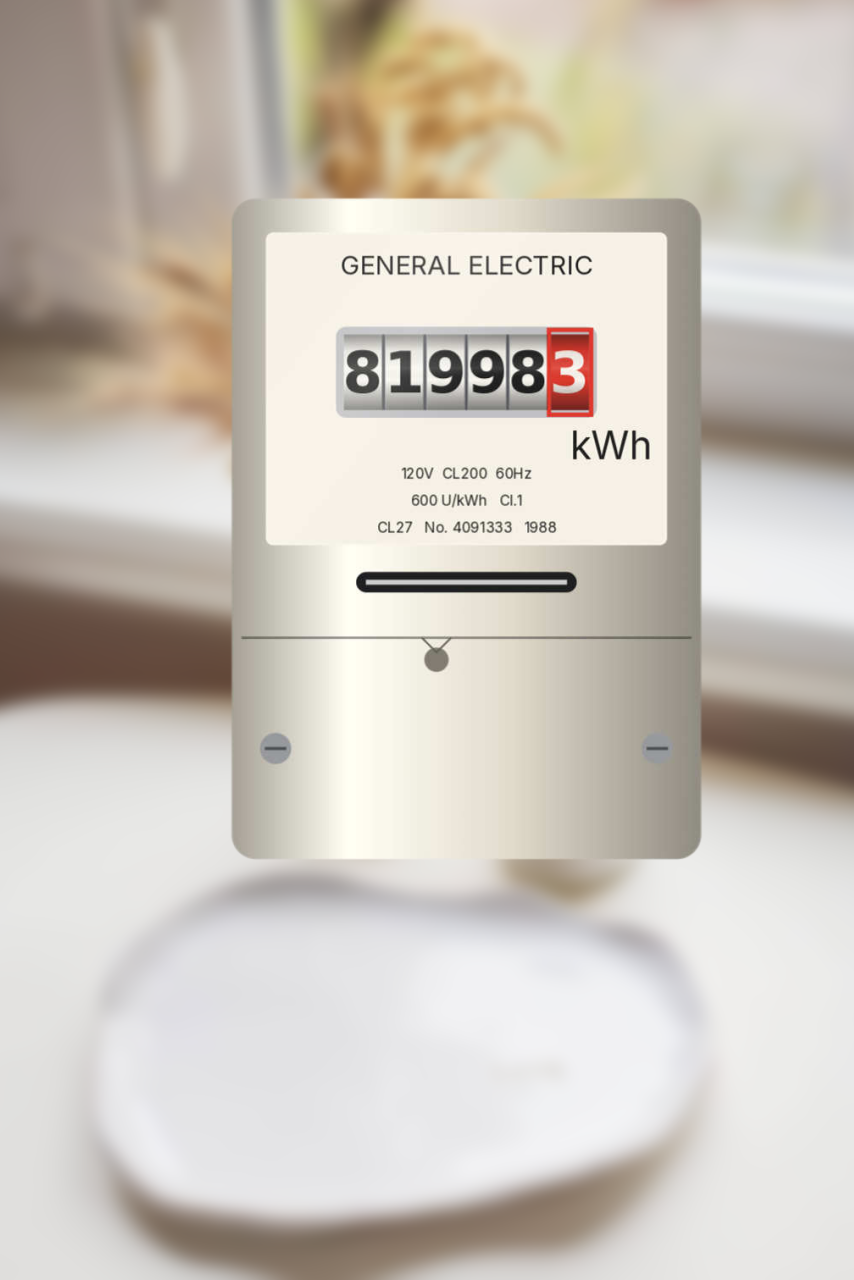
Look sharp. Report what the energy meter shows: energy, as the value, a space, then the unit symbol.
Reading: 81998.3 kWh
